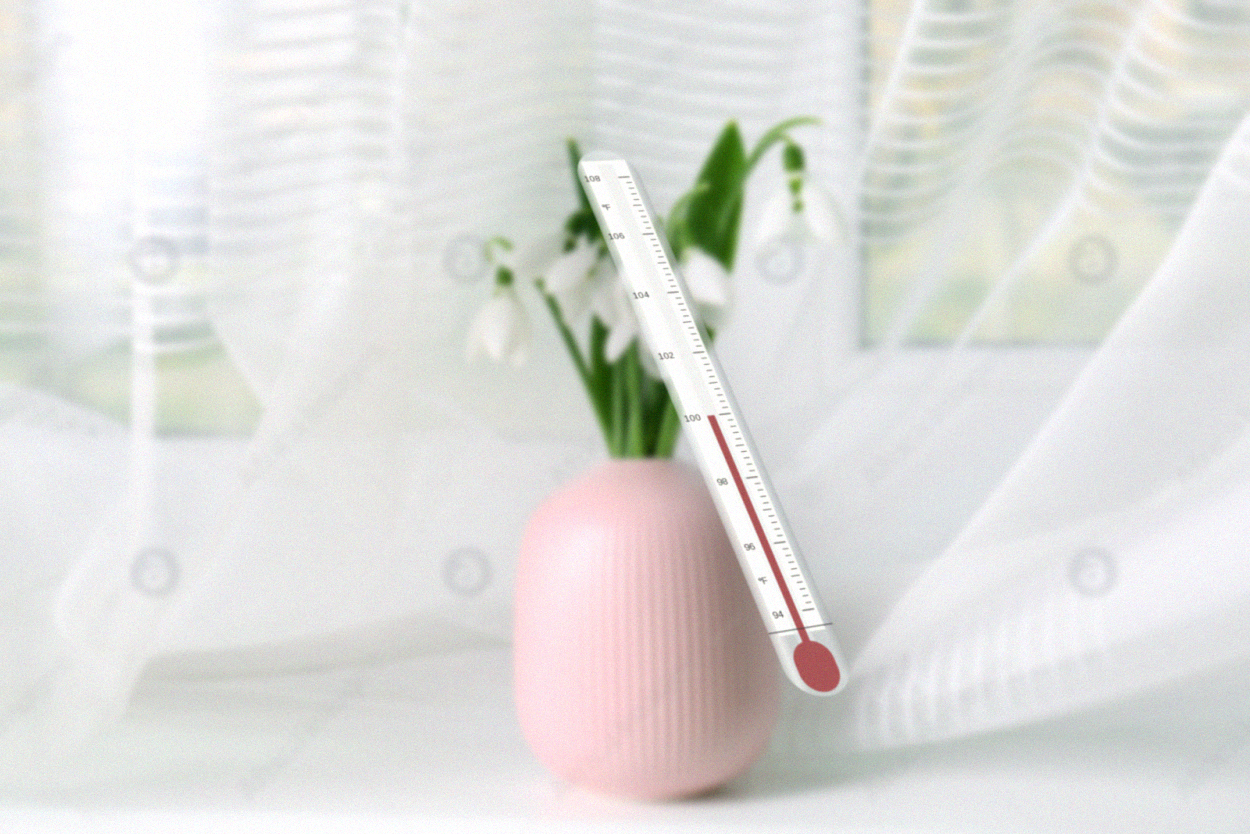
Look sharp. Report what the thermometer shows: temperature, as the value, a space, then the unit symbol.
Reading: 100 °F
